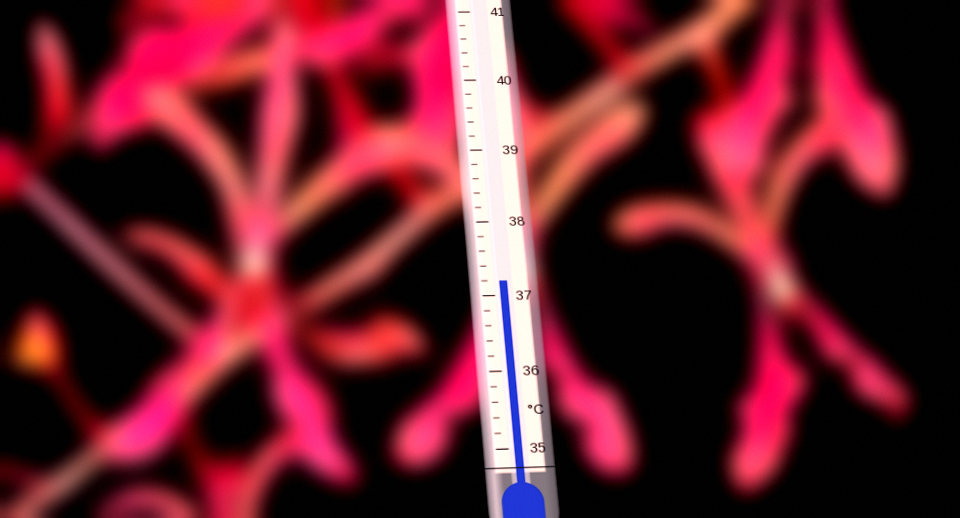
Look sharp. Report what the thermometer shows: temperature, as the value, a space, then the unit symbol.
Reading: 37.2 °C
